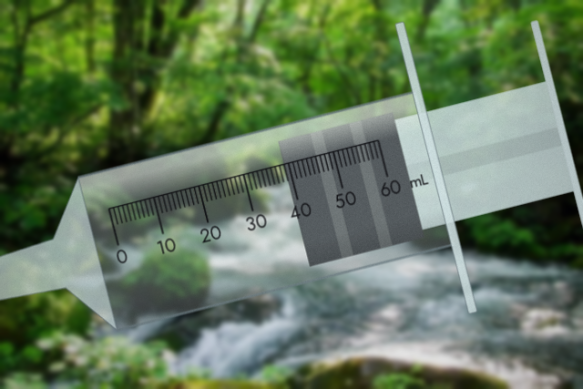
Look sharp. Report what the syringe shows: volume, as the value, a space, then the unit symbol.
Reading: 39 mL
